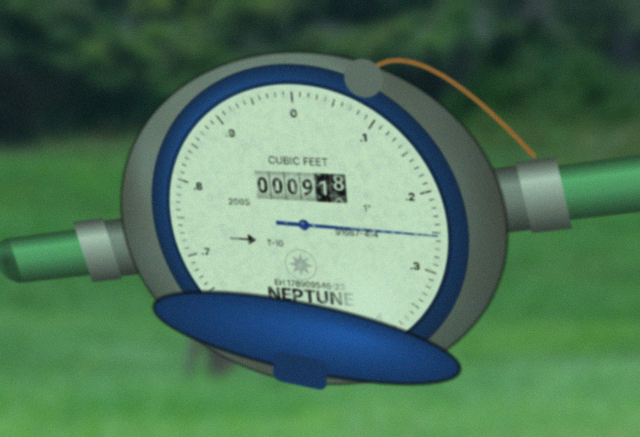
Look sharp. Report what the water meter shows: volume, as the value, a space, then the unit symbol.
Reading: 918.25 ft³
